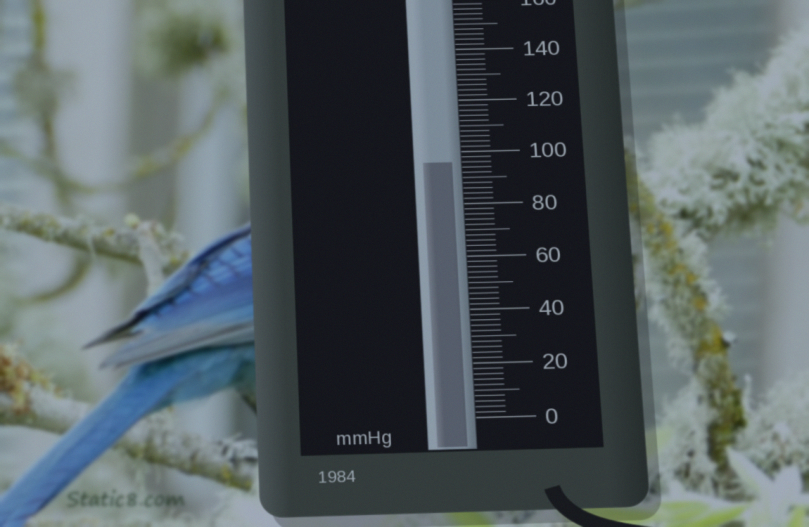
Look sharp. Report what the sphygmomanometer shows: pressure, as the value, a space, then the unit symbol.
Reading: 96 mmHg
